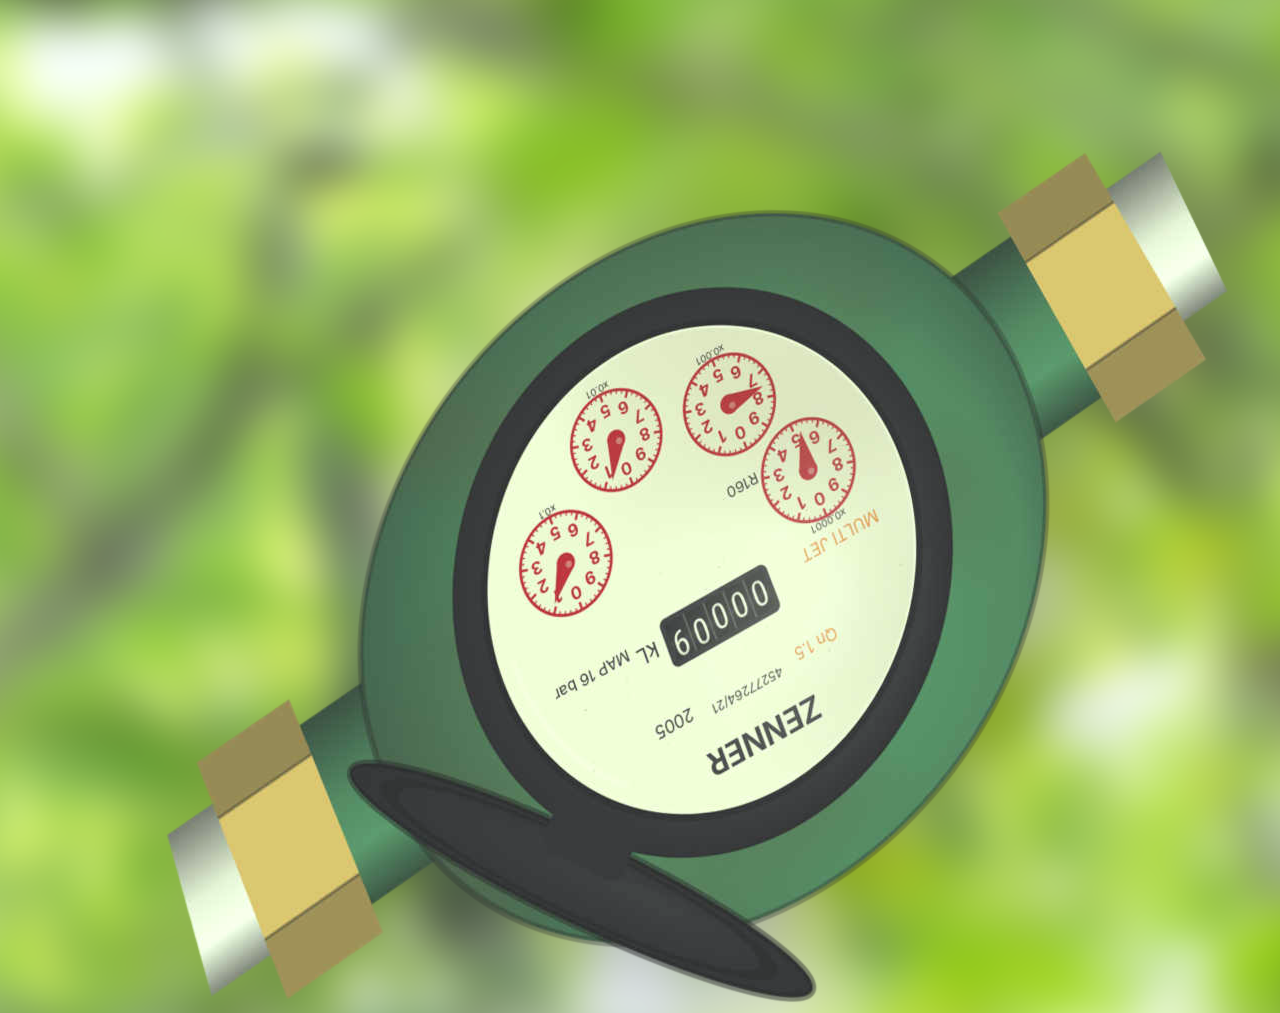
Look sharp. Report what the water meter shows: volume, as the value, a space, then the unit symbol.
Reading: 9.1075 kL
